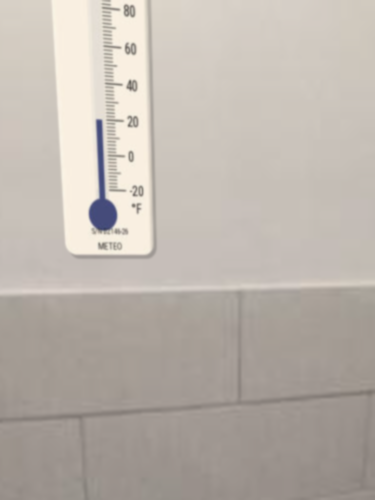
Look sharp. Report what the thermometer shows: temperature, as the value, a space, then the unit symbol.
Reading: 20 °F
